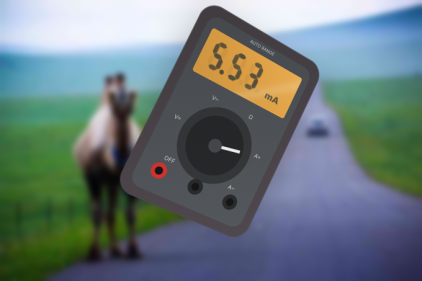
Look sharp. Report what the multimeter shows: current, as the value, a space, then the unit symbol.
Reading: 5.53 mA
